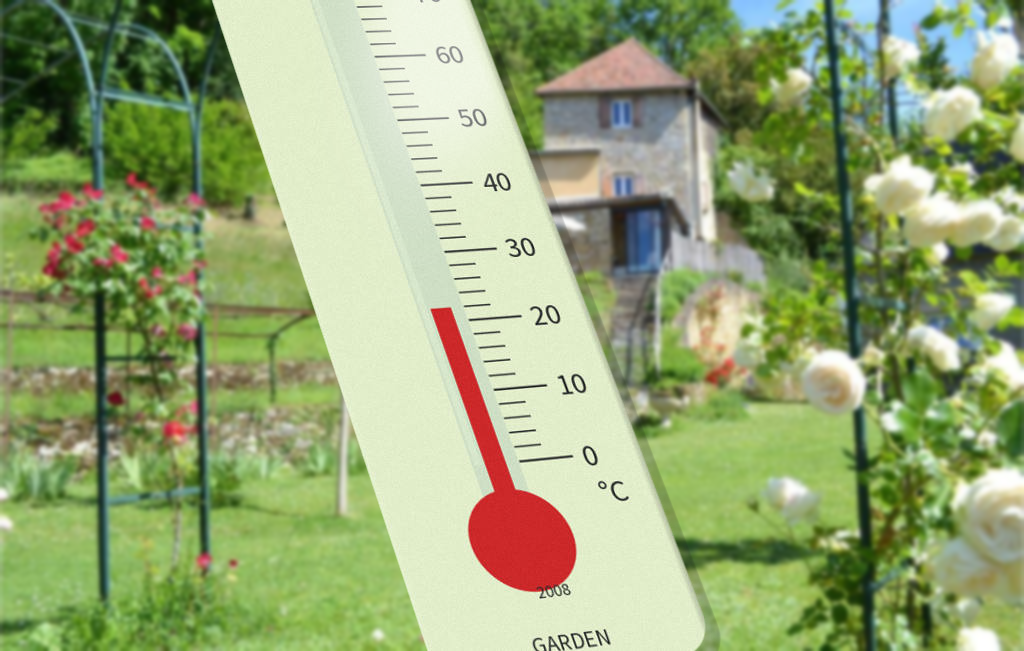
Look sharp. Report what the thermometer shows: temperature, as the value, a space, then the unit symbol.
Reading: 22 °C
